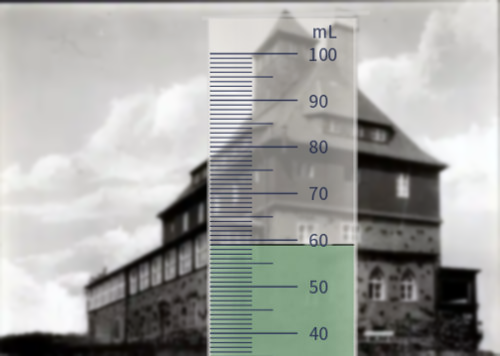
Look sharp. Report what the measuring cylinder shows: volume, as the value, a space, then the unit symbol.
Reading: 59 mL
